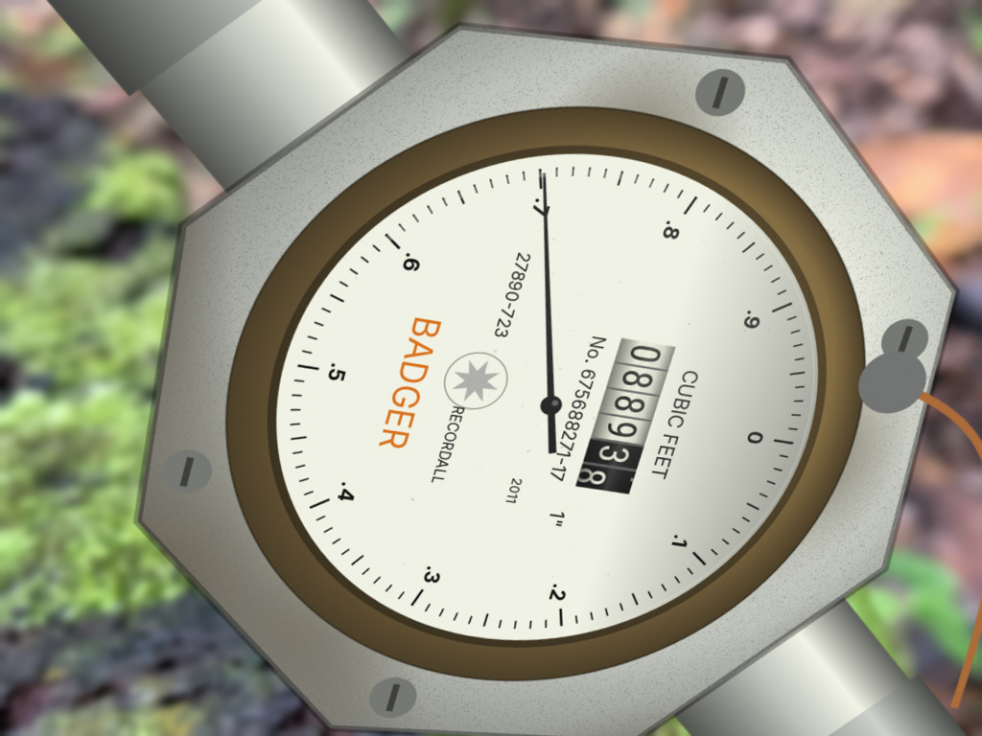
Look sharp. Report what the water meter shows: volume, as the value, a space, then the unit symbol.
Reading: 88937.70 ft³
